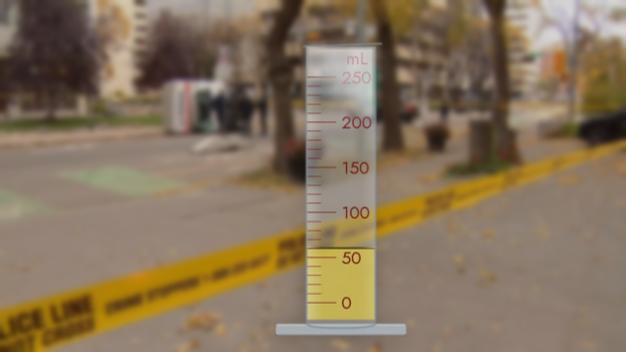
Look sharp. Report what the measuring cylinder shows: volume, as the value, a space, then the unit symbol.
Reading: 60 mL
